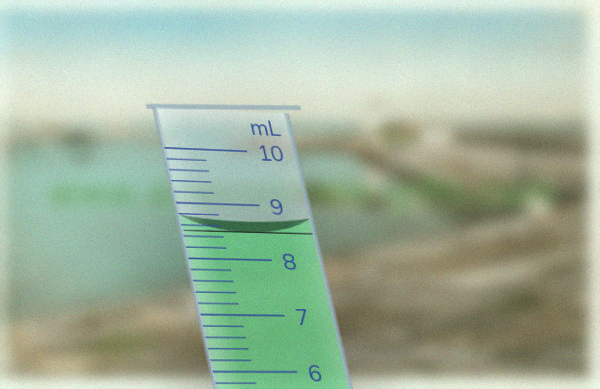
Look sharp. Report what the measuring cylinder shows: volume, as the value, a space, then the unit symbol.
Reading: 8.5 mL
